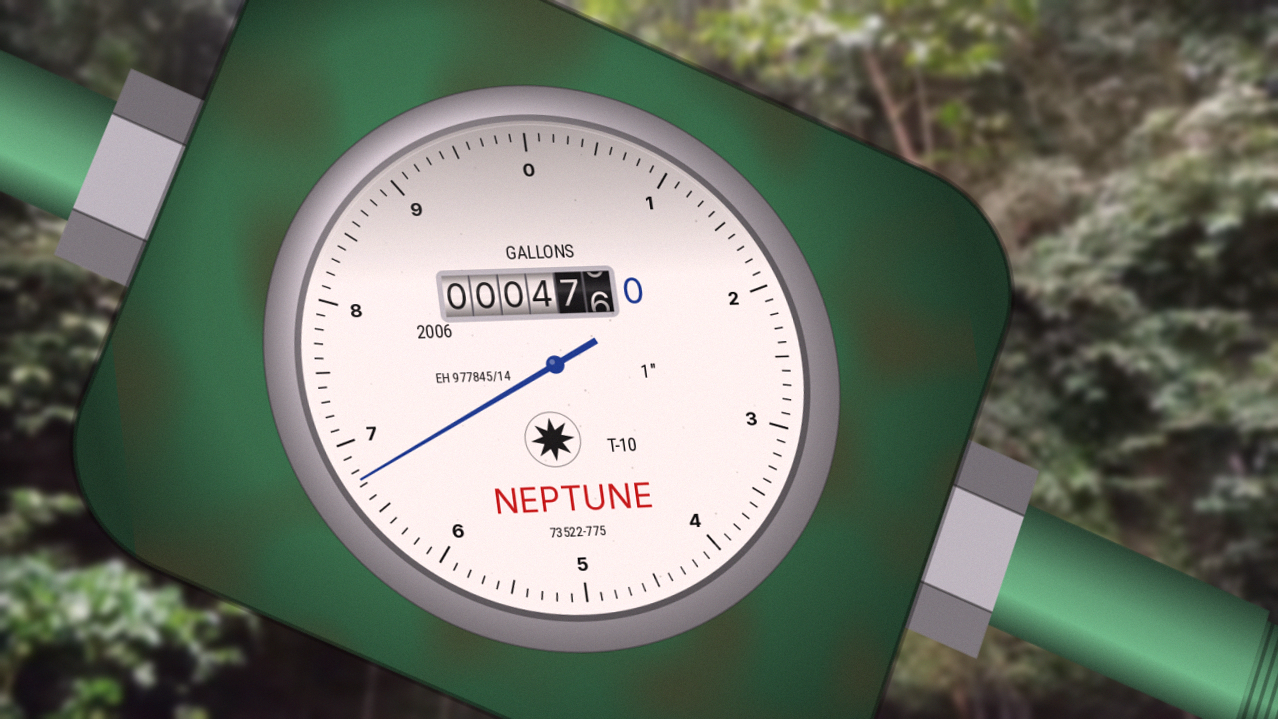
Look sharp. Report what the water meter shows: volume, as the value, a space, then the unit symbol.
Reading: 4756.7 gal
